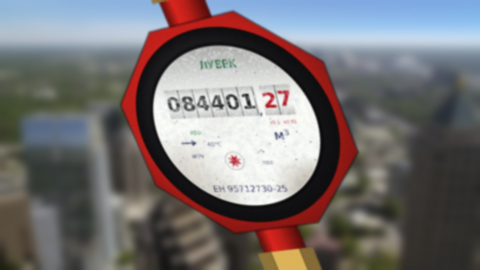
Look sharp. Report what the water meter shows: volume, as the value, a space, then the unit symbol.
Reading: 84401.27 m³
